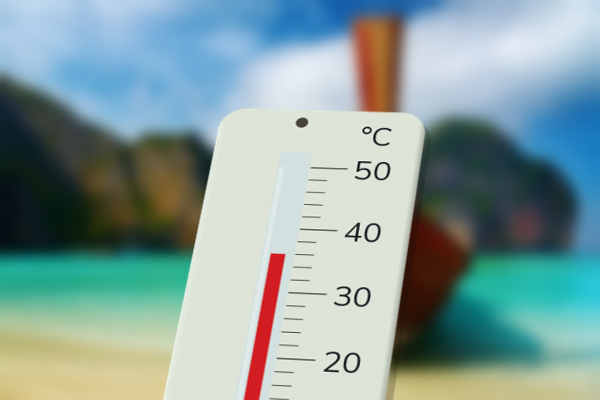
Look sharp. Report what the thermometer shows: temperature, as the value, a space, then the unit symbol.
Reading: 36 °C
